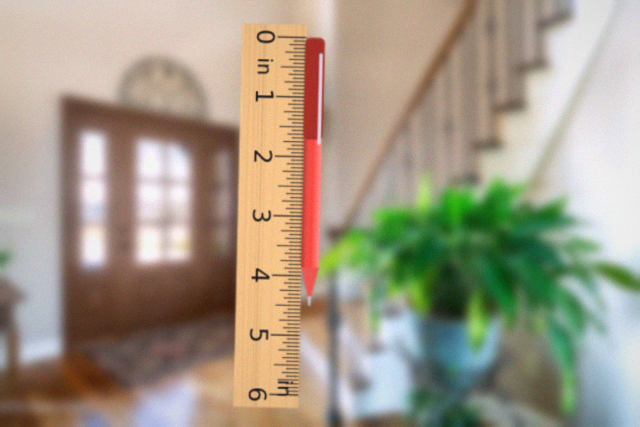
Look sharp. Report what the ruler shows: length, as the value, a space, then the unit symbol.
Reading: 4.5 in
